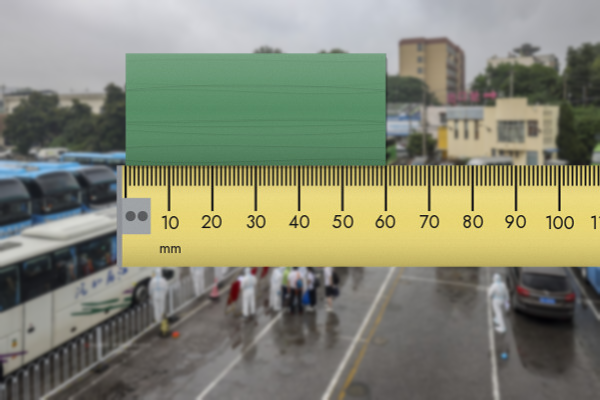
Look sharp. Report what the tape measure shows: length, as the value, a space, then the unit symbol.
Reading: 60 mm
